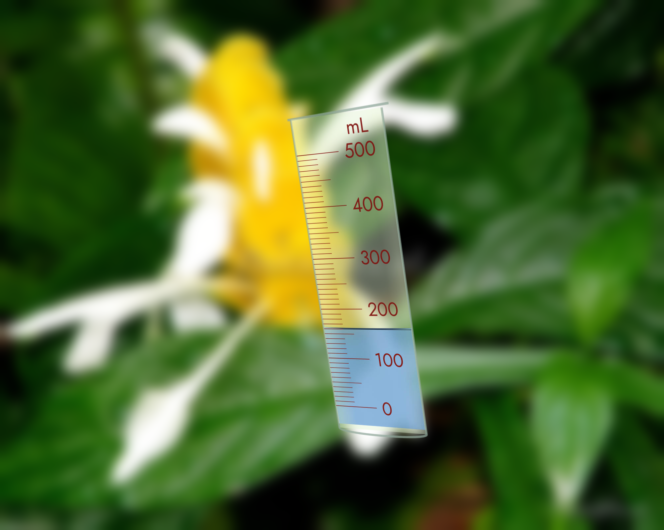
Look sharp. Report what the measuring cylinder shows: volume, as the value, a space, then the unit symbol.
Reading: 160 mL
